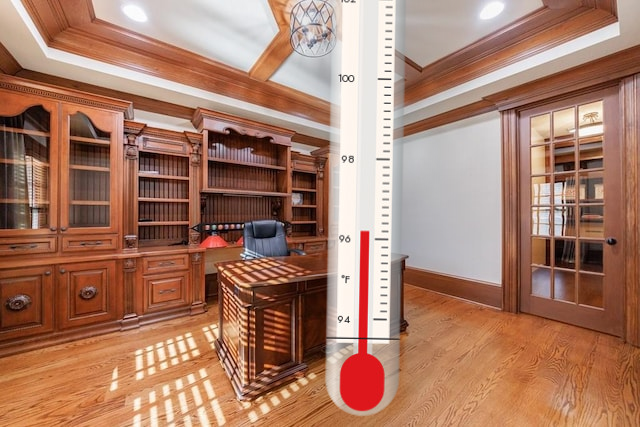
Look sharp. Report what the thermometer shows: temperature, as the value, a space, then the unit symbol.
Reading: 96.2 °F
